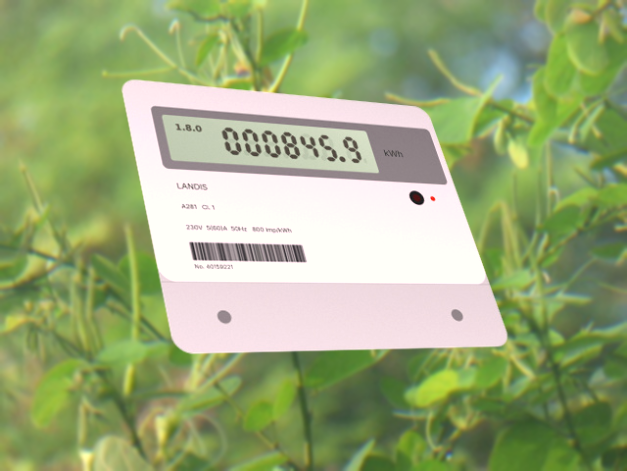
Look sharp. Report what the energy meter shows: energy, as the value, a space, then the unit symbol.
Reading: 845.9 kWh
